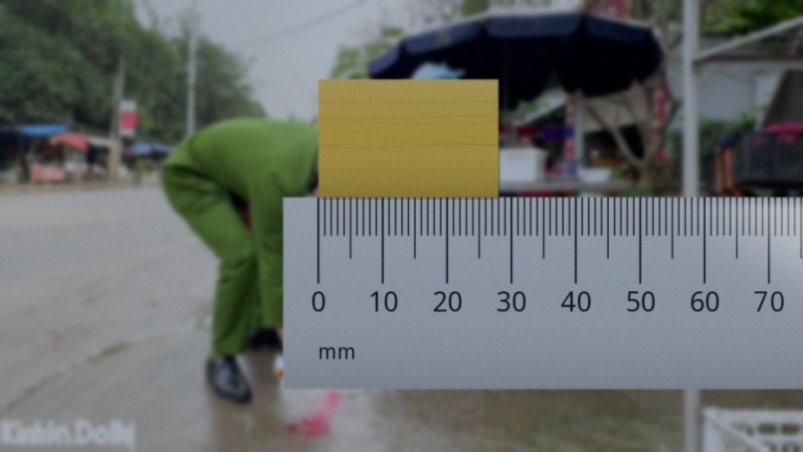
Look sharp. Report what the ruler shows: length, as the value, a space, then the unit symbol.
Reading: 28 mm
